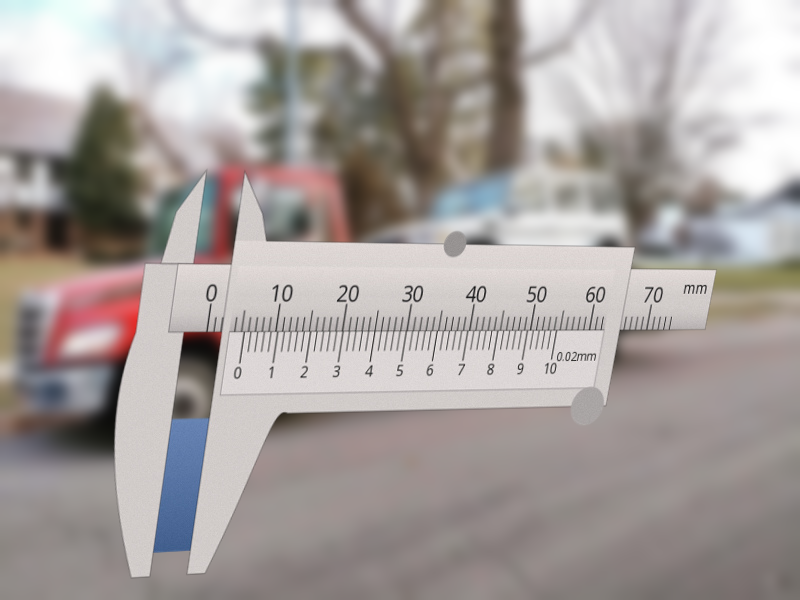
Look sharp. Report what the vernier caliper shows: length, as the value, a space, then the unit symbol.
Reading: 5.4 mm
